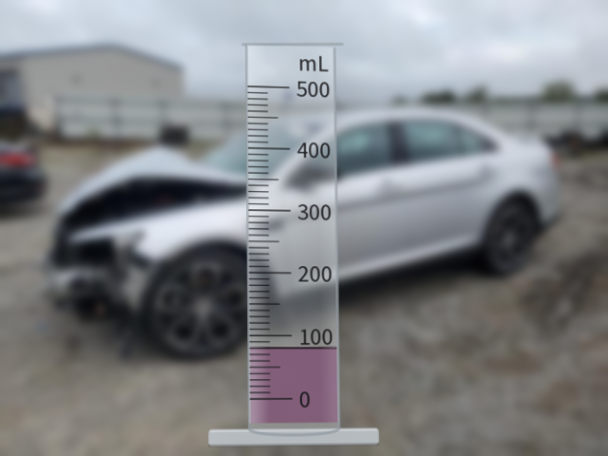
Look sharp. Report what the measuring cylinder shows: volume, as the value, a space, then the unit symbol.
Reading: 80 mL
